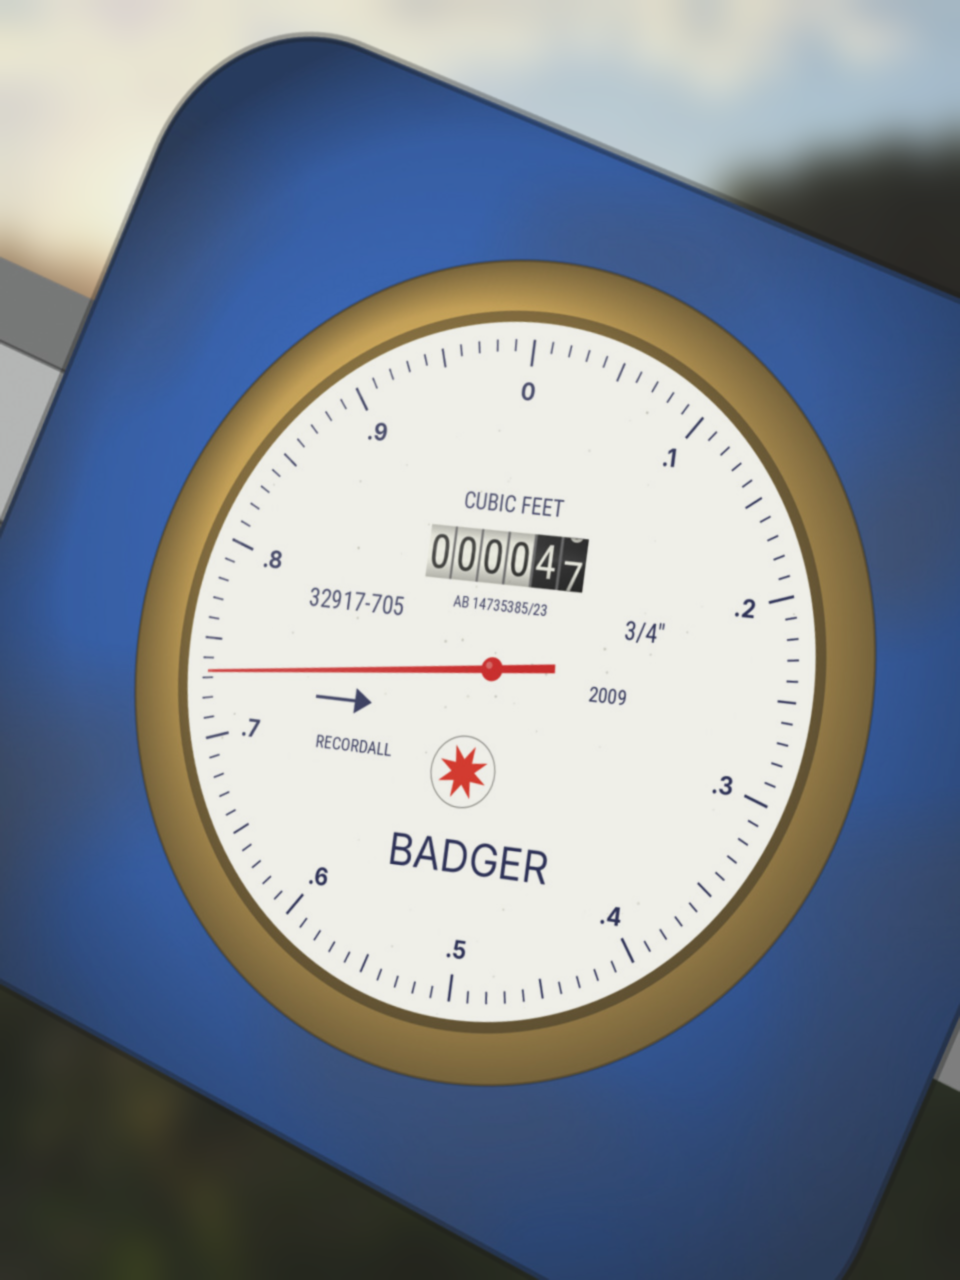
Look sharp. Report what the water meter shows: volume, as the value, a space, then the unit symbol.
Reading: 46.73 ft³
